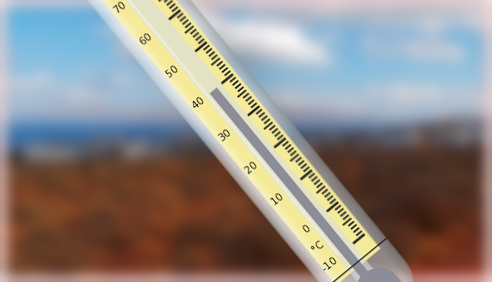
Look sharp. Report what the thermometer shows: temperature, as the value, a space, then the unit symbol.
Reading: 40 °C
